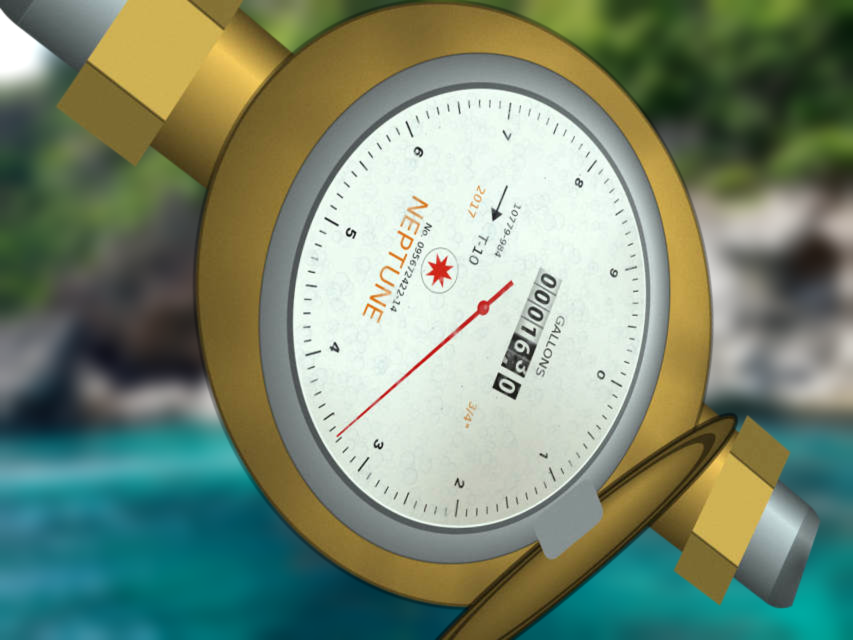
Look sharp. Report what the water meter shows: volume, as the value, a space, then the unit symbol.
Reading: 1633.3 gal
